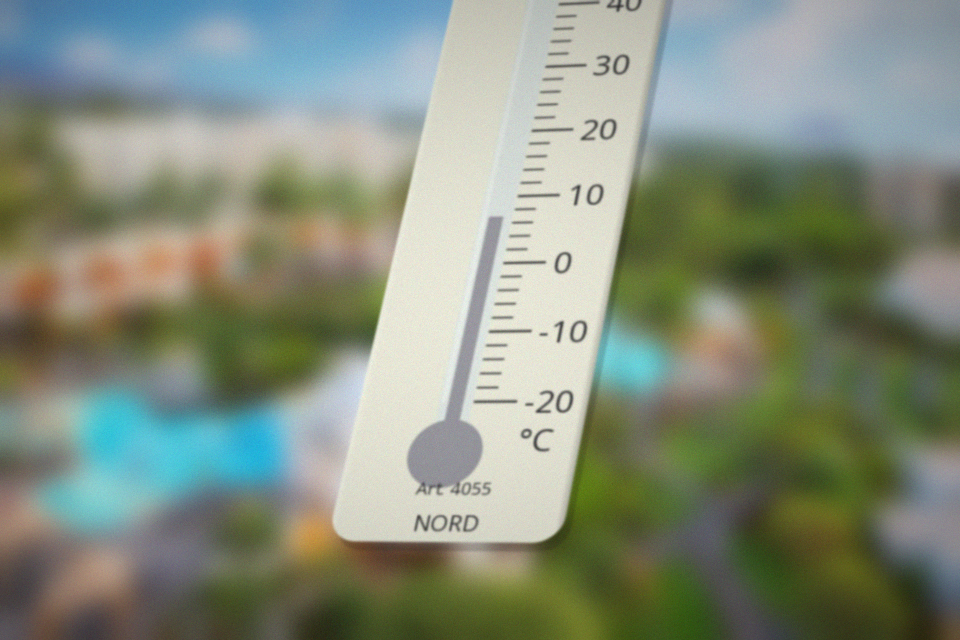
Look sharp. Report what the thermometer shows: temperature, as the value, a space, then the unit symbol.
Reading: 7 °C
